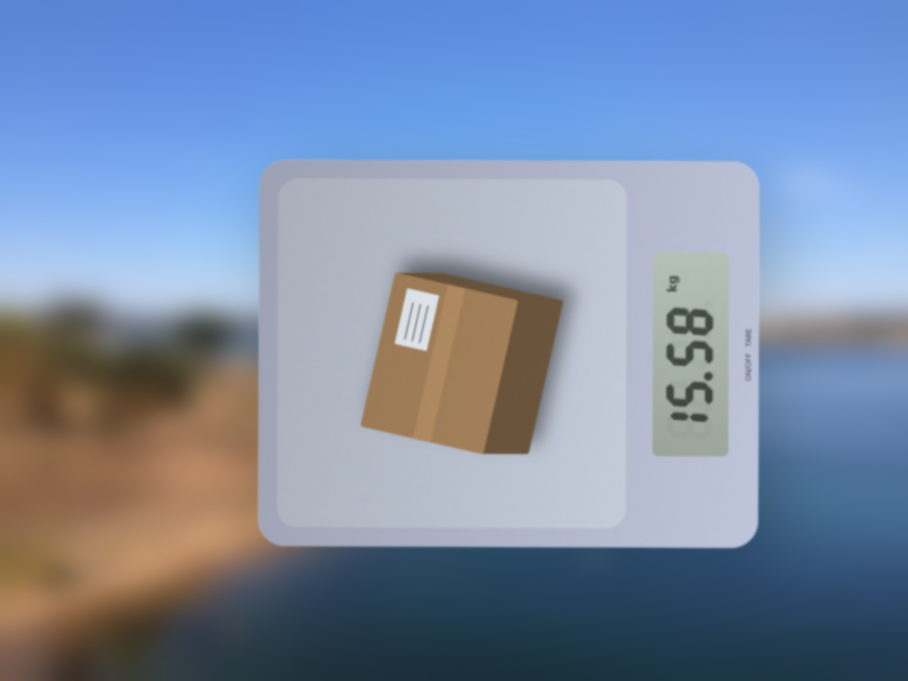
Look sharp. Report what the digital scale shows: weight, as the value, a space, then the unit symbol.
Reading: 15.58 kg
